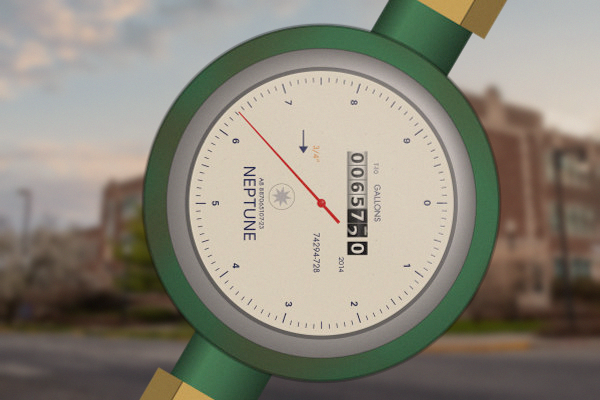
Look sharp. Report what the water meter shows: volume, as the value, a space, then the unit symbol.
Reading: 65716.3 gal
